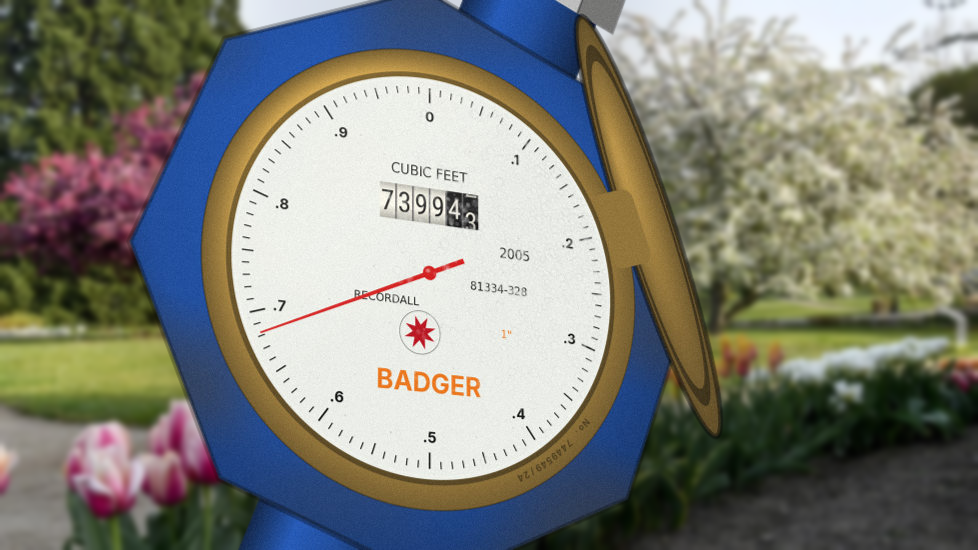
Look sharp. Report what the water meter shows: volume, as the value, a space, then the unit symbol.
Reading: 739942.68 ft³
